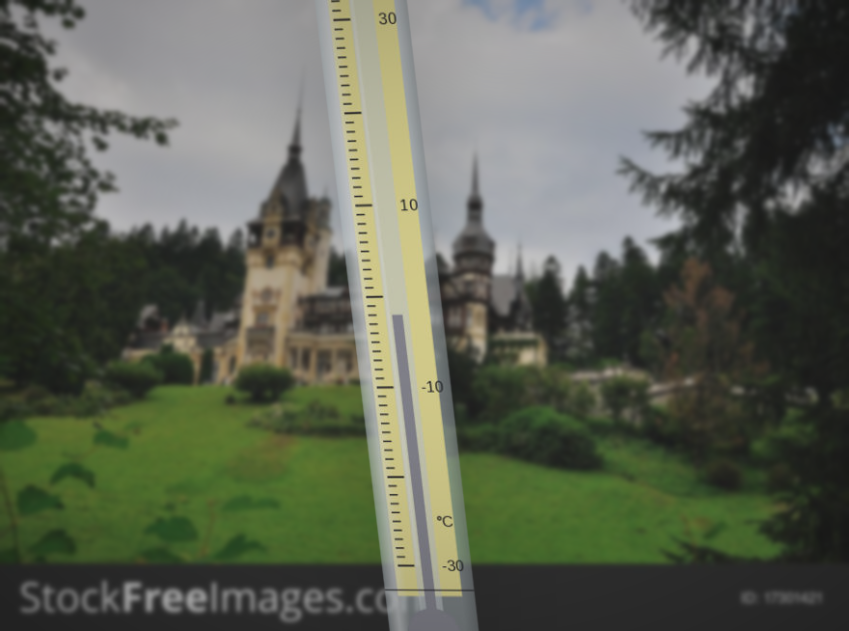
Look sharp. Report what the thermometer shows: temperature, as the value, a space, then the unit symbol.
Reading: -2 °C
